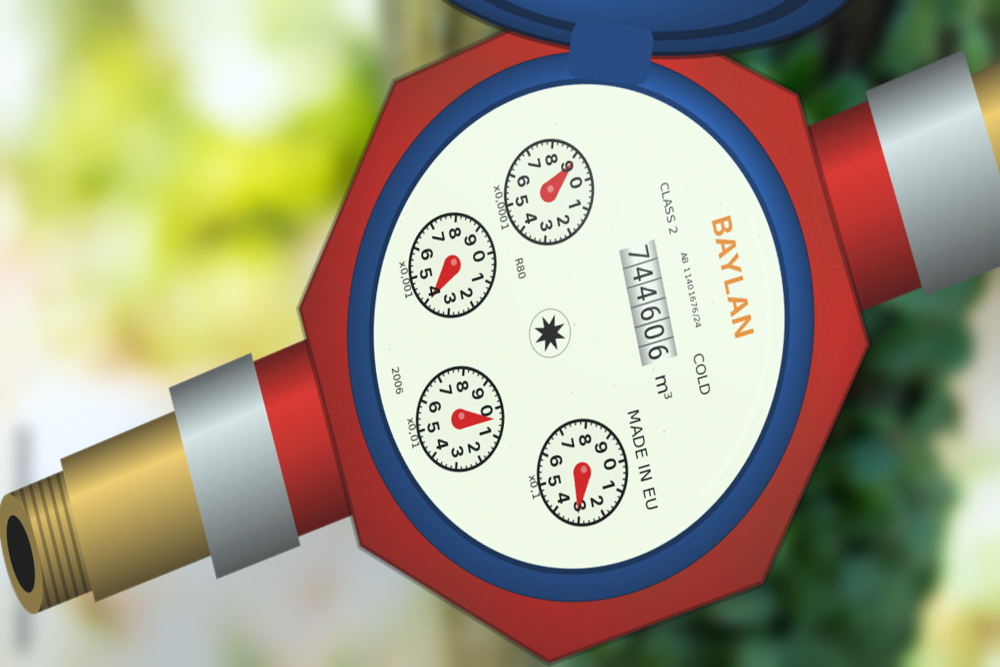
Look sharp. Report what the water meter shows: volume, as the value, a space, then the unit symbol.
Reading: 744606.3039 m³
